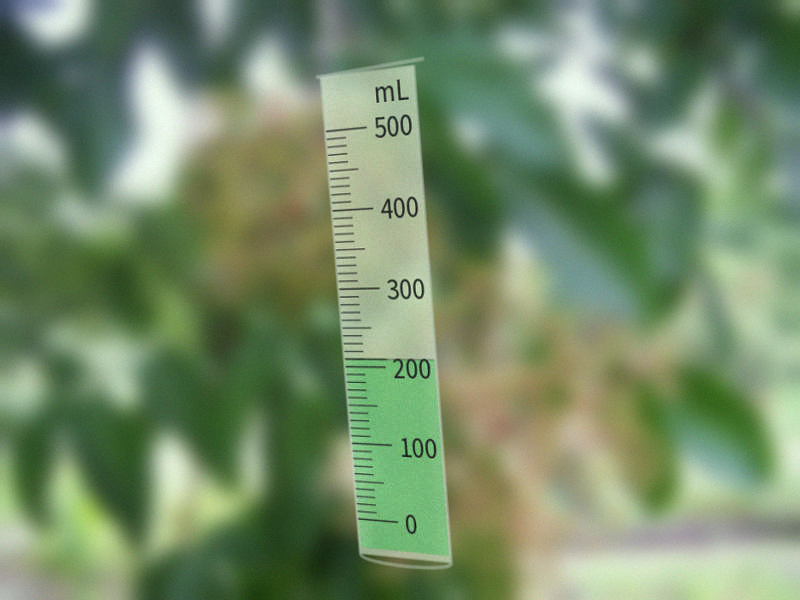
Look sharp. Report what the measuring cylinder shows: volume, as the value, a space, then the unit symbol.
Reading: 210 mL
